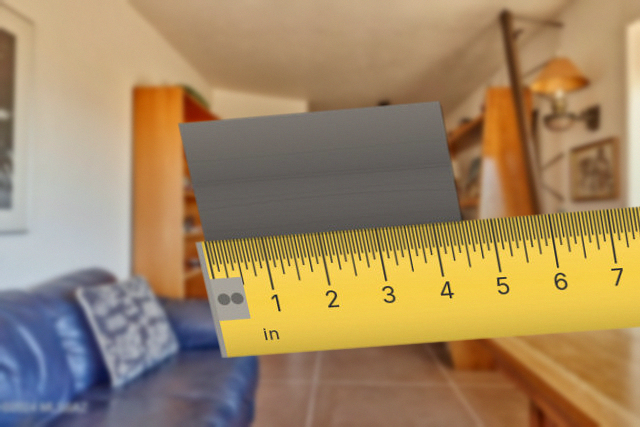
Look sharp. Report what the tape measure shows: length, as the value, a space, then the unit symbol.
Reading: 4.5 in
